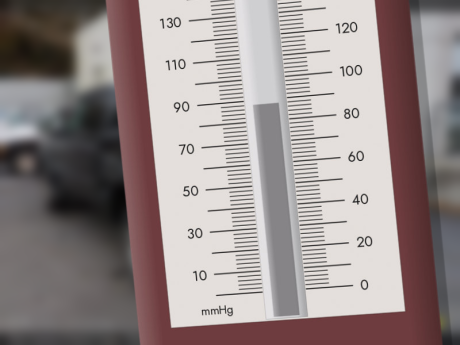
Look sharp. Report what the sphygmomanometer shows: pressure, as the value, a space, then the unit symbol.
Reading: 88 mmHg
